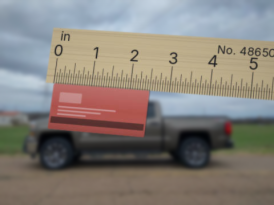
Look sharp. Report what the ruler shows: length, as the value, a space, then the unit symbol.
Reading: 2.5 in
